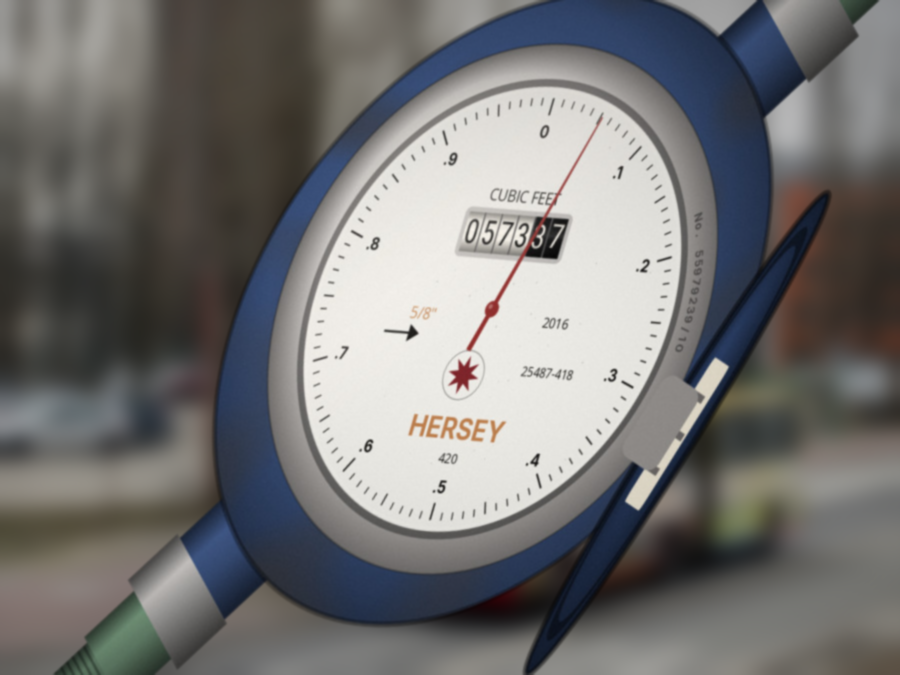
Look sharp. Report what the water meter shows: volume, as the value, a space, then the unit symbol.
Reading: 57337.05 ft³
